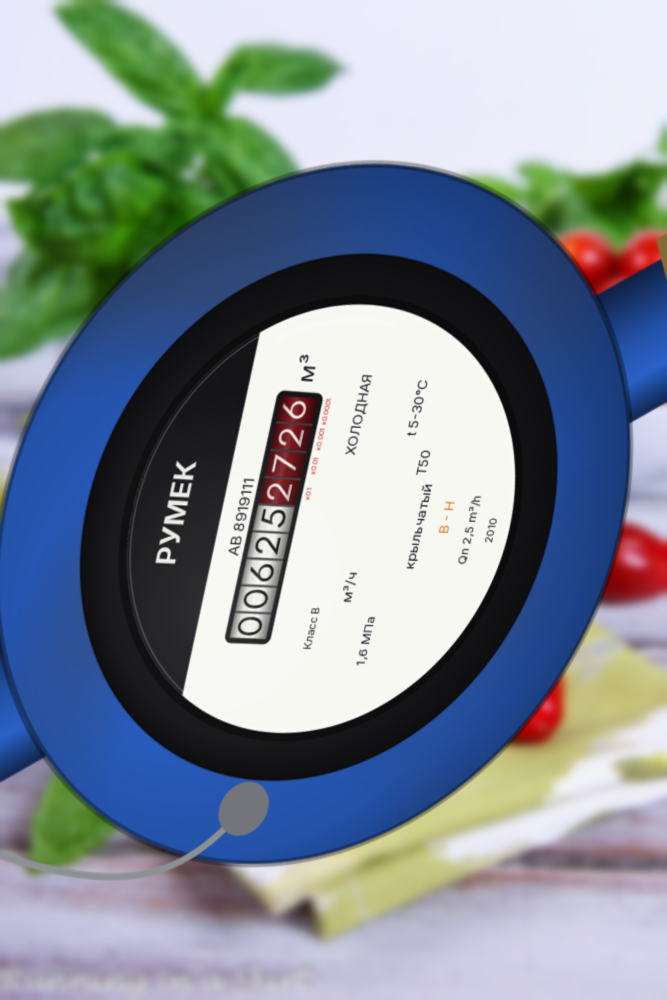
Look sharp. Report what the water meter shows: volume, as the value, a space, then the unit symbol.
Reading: 625.2726 m³
